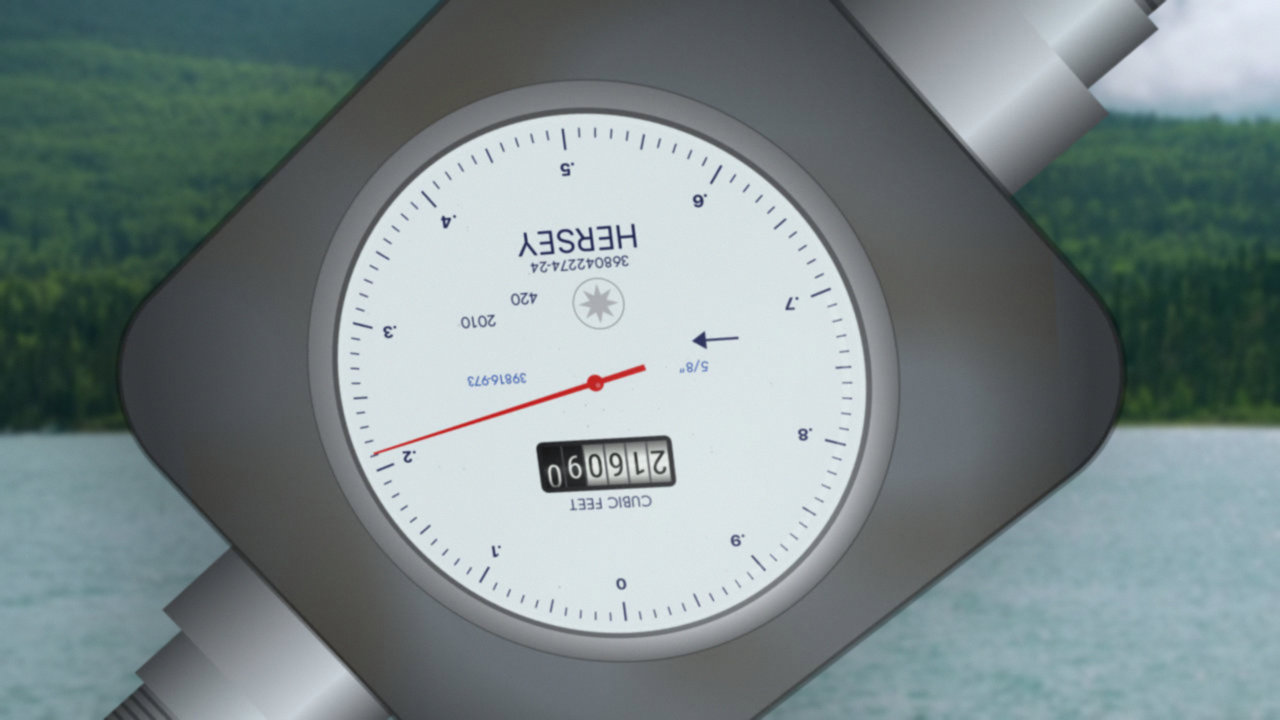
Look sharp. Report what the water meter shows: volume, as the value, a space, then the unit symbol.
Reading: 216090.21 ft³
